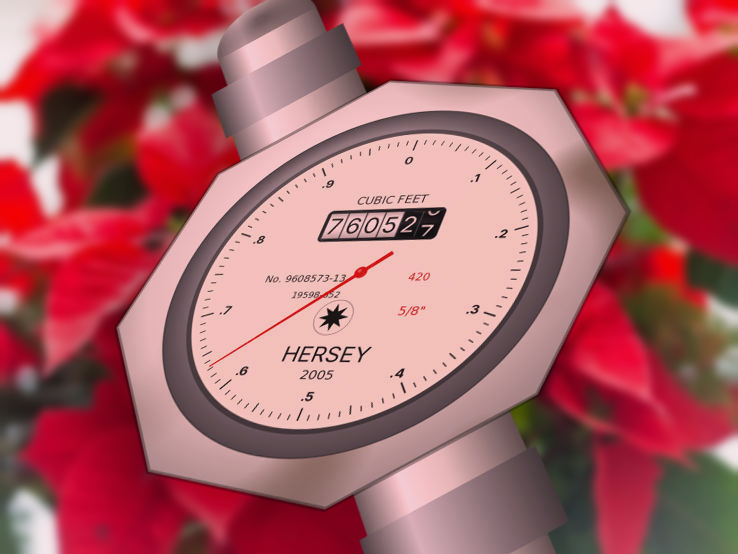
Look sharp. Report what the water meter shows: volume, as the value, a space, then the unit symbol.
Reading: 760526.63 ft³
